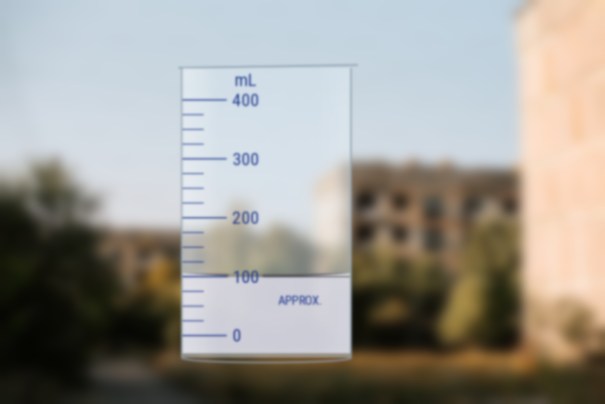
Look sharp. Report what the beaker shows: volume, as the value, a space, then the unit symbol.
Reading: 100 mL
